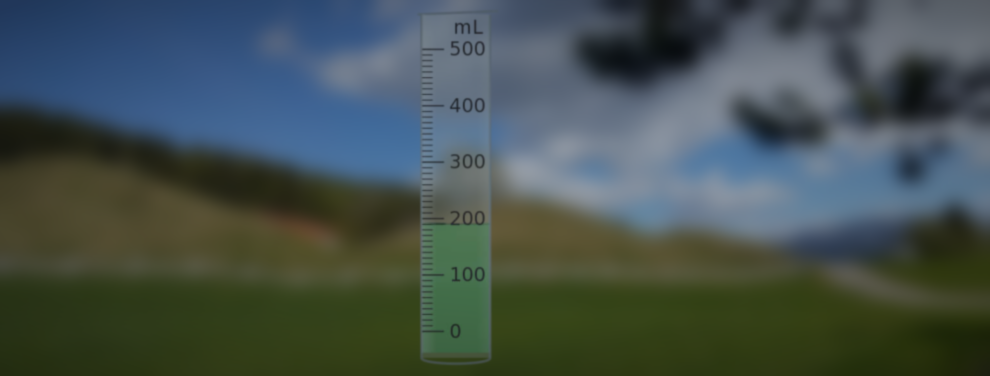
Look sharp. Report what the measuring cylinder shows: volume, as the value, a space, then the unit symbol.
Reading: 190 mL
